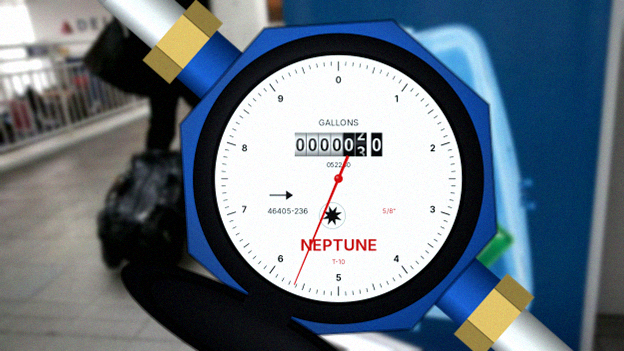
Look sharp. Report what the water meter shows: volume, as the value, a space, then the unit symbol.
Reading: 25.6 gal
